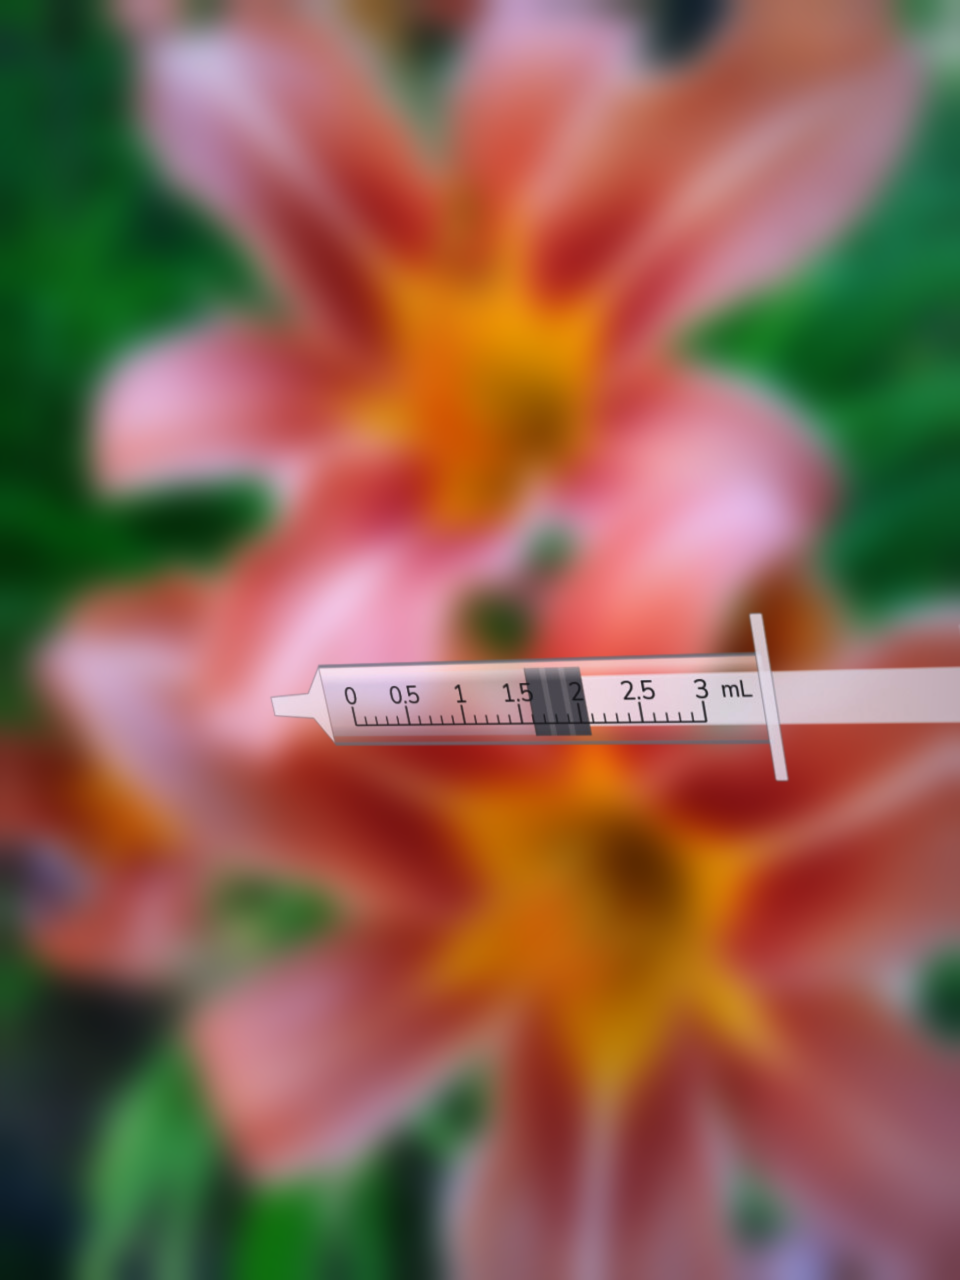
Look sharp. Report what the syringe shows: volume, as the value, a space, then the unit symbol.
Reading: 1.6 mL
